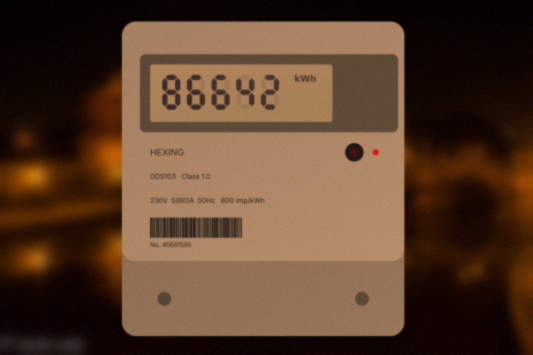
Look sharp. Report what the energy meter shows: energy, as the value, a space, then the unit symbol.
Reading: 86642 kWh
